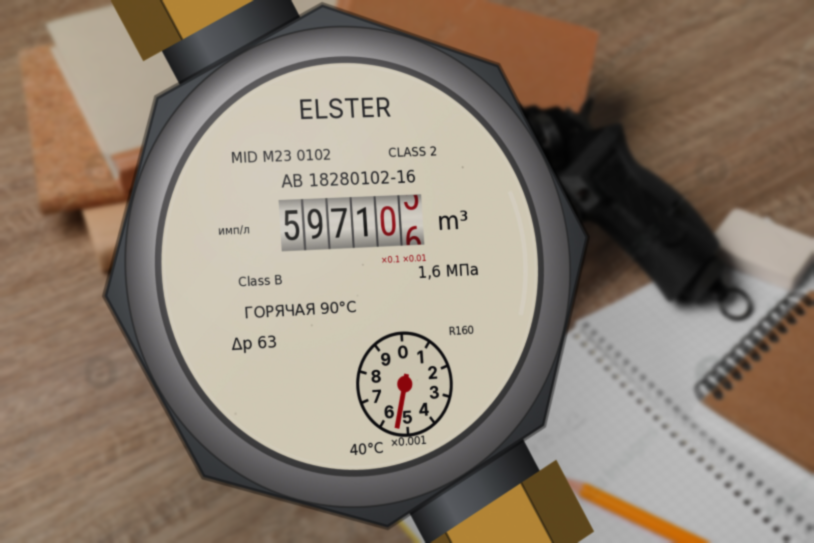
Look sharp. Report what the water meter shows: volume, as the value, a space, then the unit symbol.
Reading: 5971.055 m³
